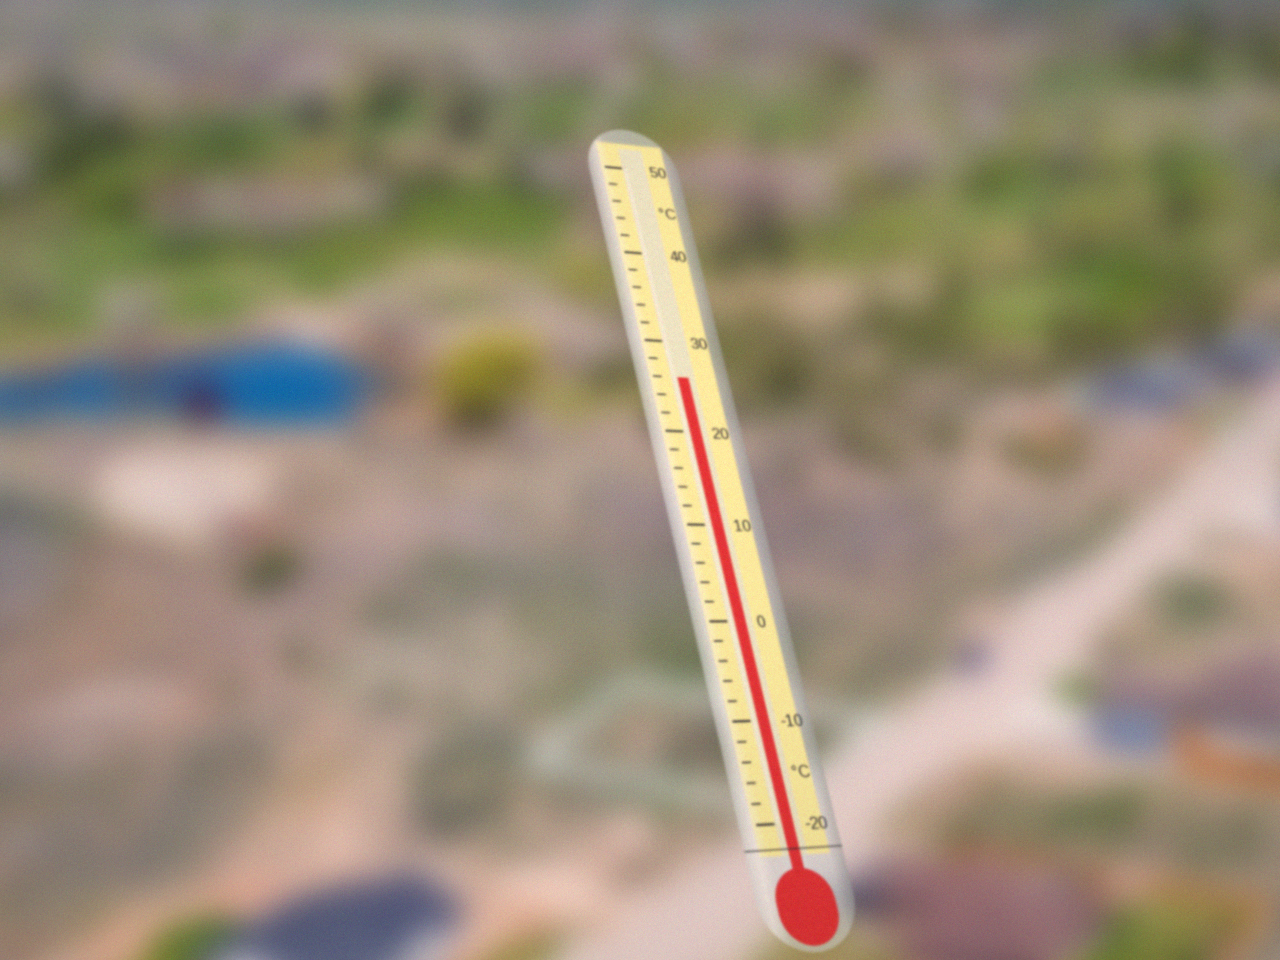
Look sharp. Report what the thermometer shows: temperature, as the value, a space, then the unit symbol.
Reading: 26 °C
